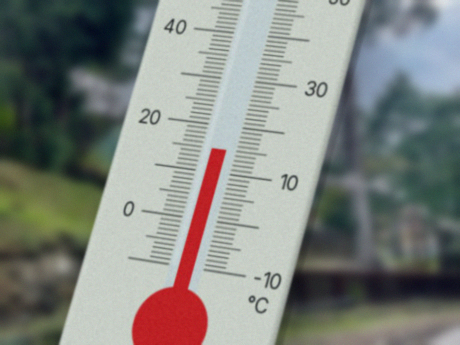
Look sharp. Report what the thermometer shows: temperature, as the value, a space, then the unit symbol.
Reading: 15 °C
